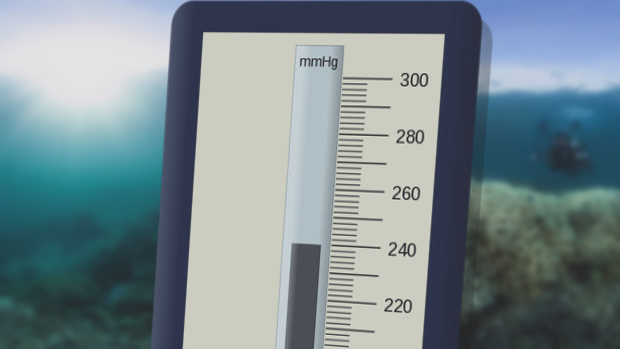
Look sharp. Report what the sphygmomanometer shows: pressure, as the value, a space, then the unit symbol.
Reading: 240 mmHg
